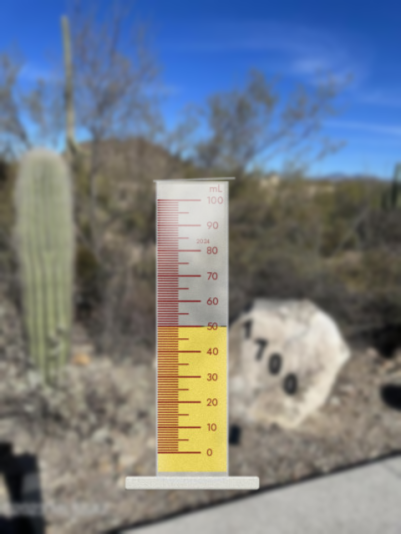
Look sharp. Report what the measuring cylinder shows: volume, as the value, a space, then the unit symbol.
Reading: 50 mL
